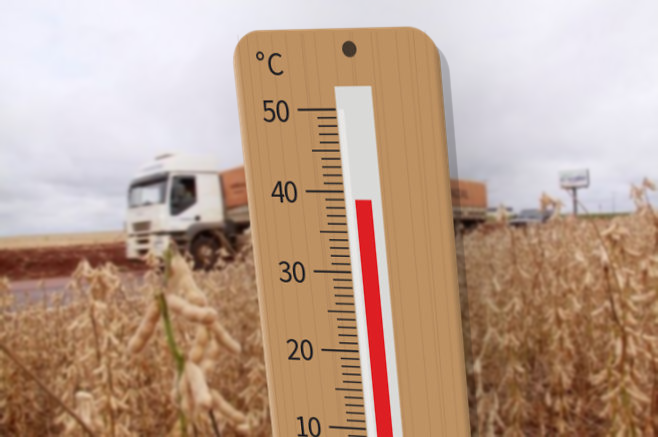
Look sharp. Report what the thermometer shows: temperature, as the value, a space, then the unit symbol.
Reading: 39 °C
